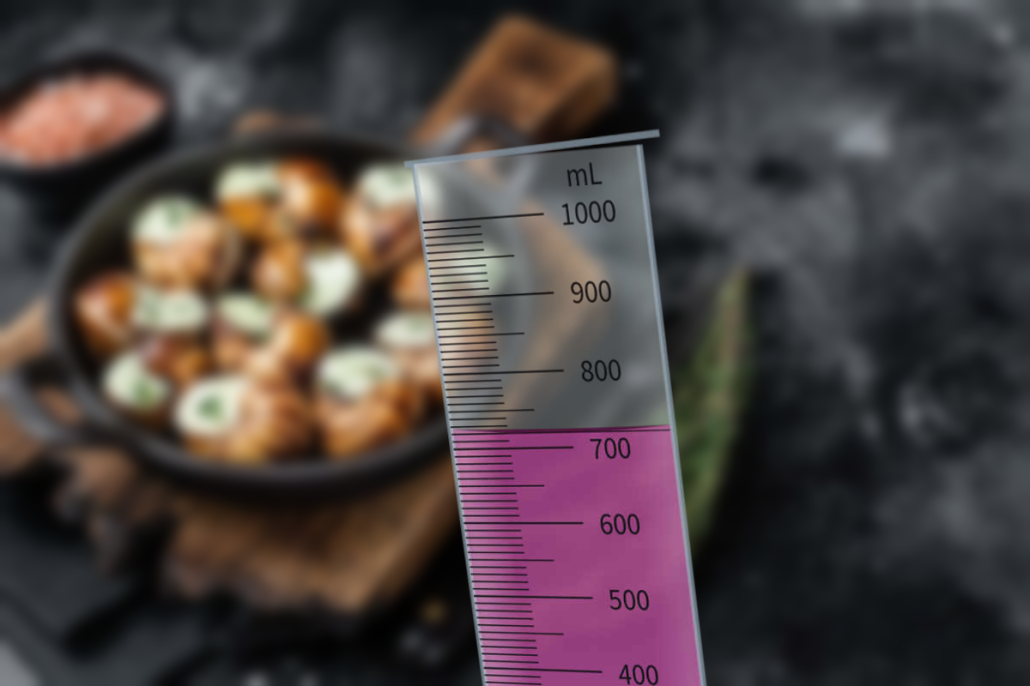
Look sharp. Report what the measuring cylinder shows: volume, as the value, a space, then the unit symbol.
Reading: 720 mL
